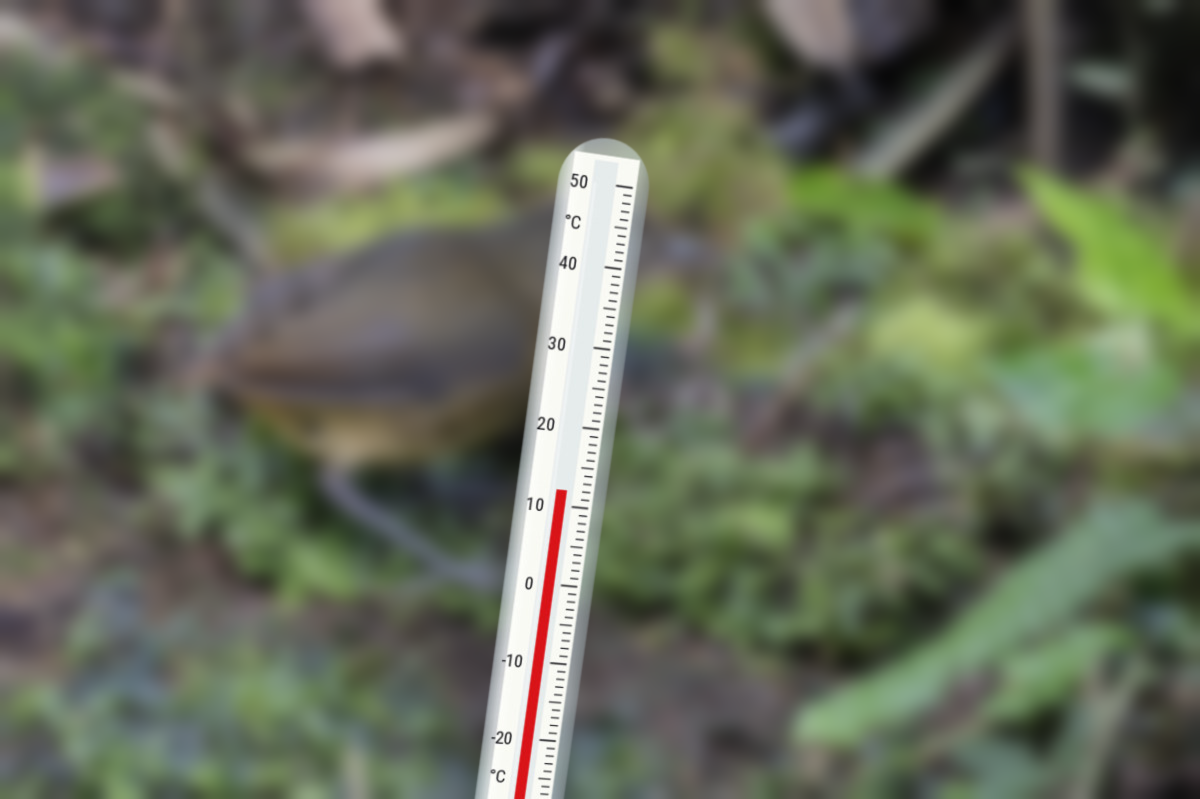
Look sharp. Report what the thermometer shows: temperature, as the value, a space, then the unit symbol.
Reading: 12 °C
